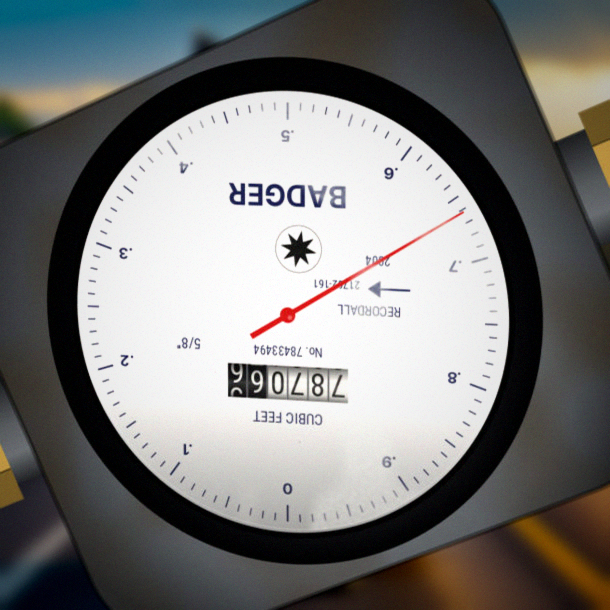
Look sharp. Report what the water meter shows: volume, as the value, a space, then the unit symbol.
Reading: 787065.66 ft³
